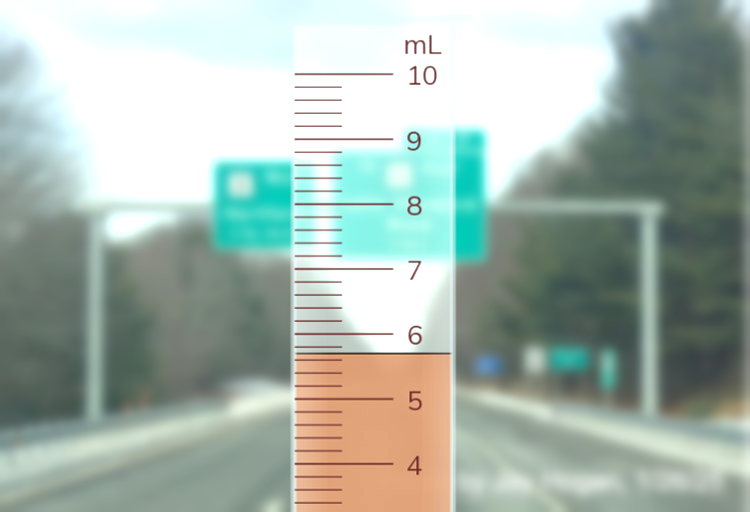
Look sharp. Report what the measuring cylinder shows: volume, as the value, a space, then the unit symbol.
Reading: 5.7 mL
